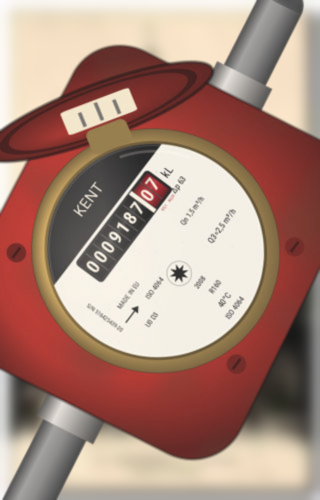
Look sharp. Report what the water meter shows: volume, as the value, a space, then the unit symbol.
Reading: 9187.07 kL
